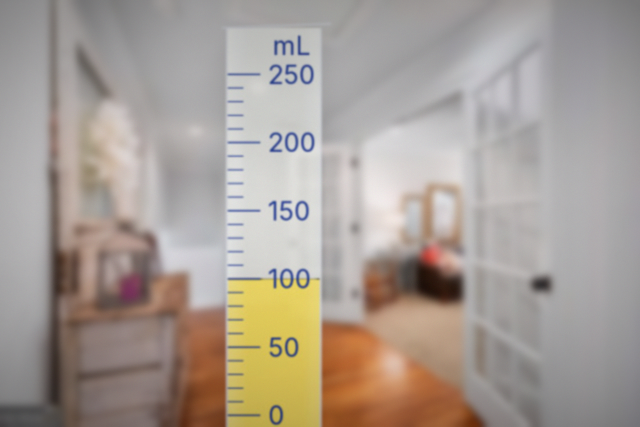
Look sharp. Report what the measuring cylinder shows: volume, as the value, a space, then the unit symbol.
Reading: 100 mL
